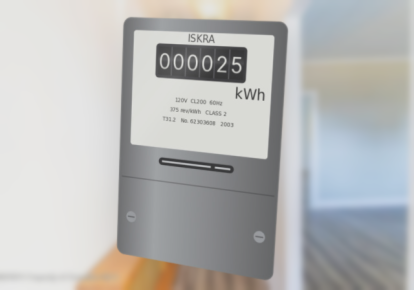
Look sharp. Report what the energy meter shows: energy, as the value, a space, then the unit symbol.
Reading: 25 kWh
